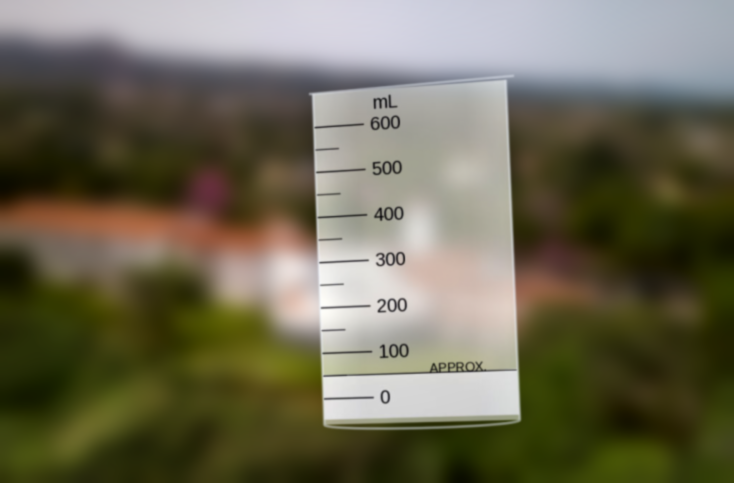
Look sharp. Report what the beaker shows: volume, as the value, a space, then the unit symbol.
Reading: 50 mL
